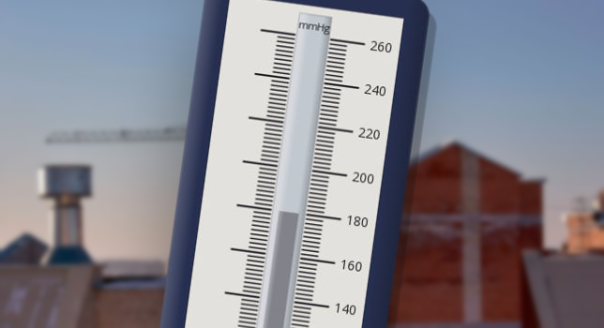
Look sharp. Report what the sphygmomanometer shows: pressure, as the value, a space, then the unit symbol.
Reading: 180 mmHg
